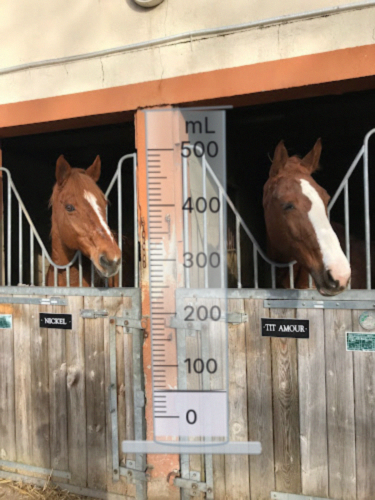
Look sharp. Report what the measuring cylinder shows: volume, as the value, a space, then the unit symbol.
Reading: 50 mL
